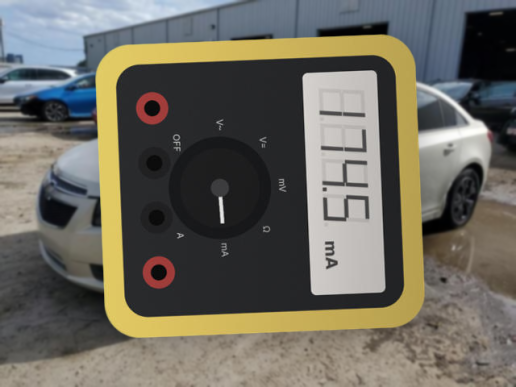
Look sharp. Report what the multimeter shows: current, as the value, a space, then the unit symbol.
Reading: 174.5 mA
